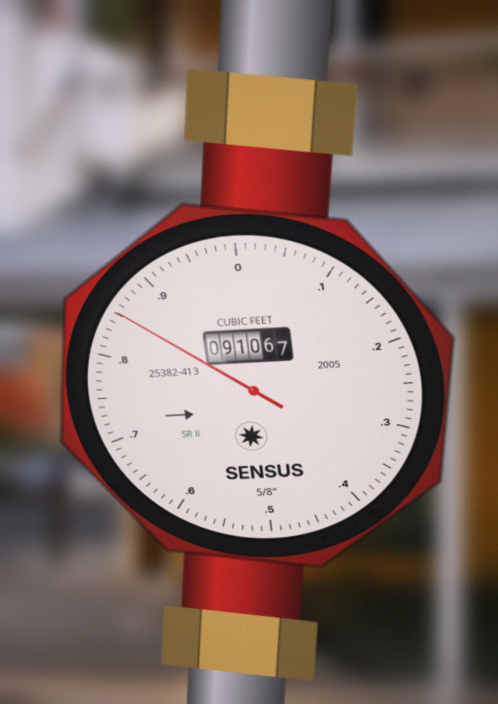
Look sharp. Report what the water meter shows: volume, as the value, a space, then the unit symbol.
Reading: 91066.85 ft³
